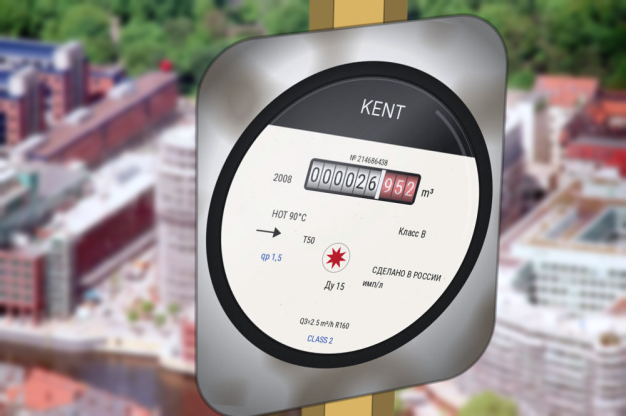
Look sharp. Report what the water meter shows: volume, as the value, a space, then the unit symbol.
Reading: 26.952 m³
